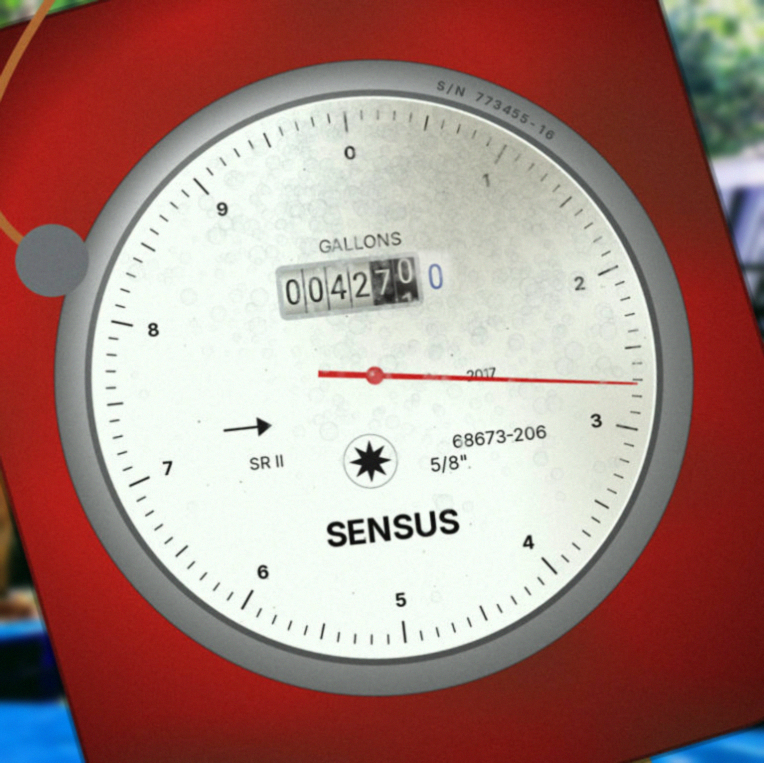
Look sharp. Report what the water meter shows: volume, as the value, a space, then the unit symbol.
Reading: 42702.7 gal
